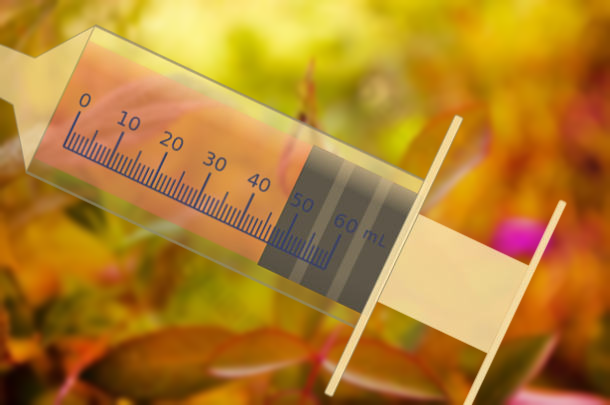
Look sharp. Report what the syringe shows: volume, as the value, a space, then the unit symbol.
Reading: 47 mL
